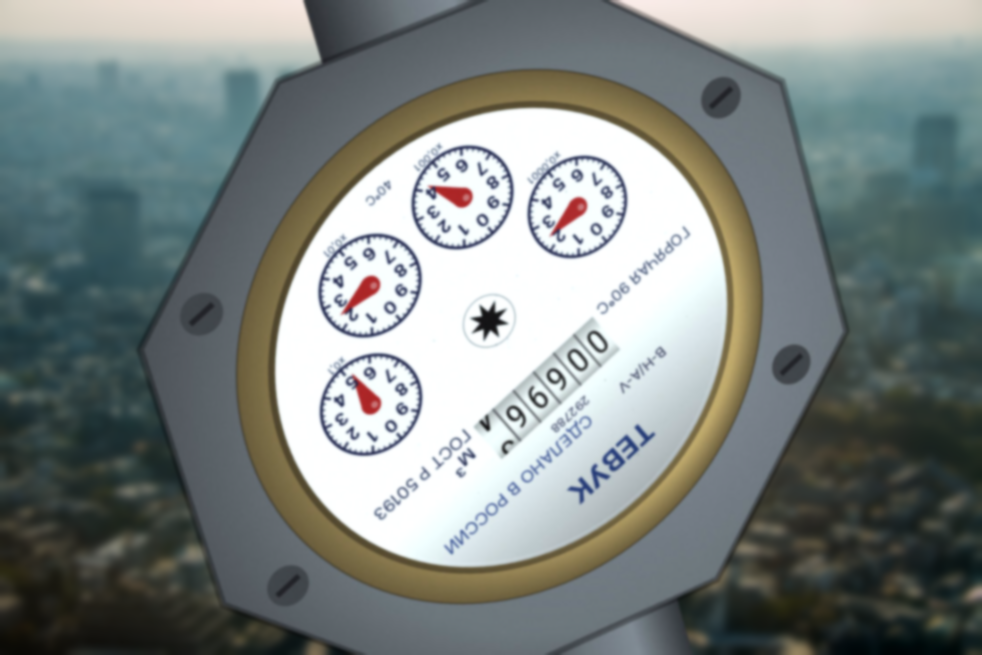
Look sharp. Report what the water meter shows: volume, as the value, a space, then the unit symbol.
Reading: 6963.5242 m³
